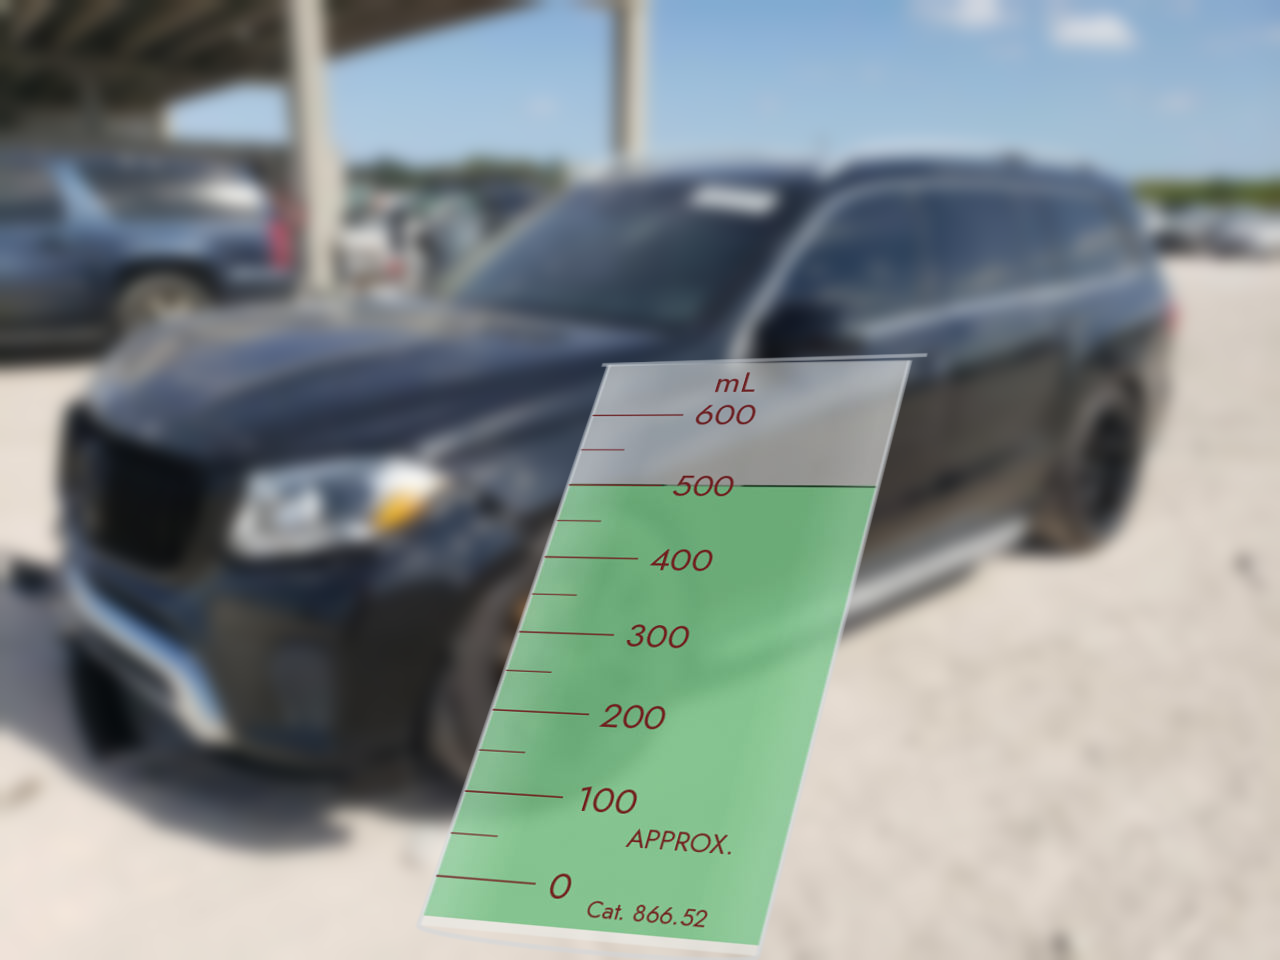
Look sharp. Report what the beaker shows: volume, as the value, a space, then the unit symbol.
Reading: 500 mL
